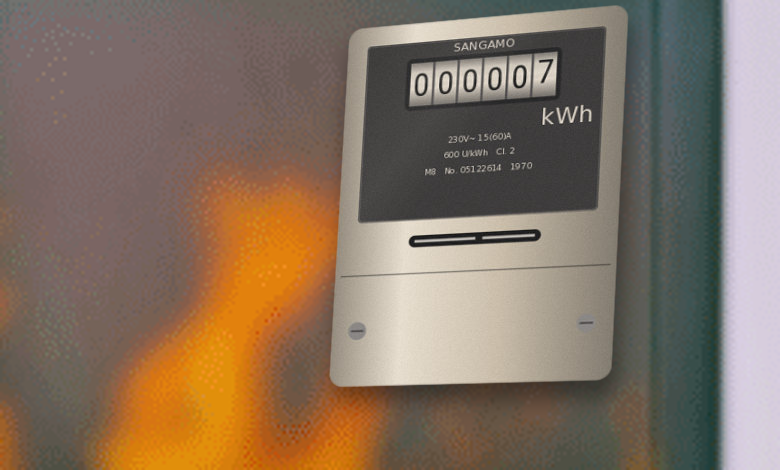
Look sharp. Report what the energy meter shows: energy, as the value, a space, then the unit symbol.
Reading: 7 kWh
